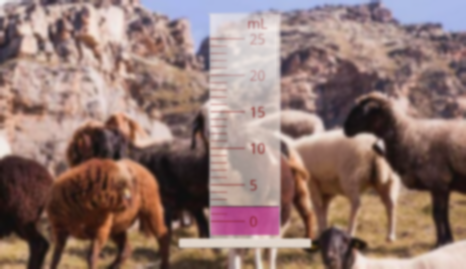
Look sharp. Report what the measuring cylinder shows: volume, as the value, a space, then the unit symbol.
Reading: 2 mL
